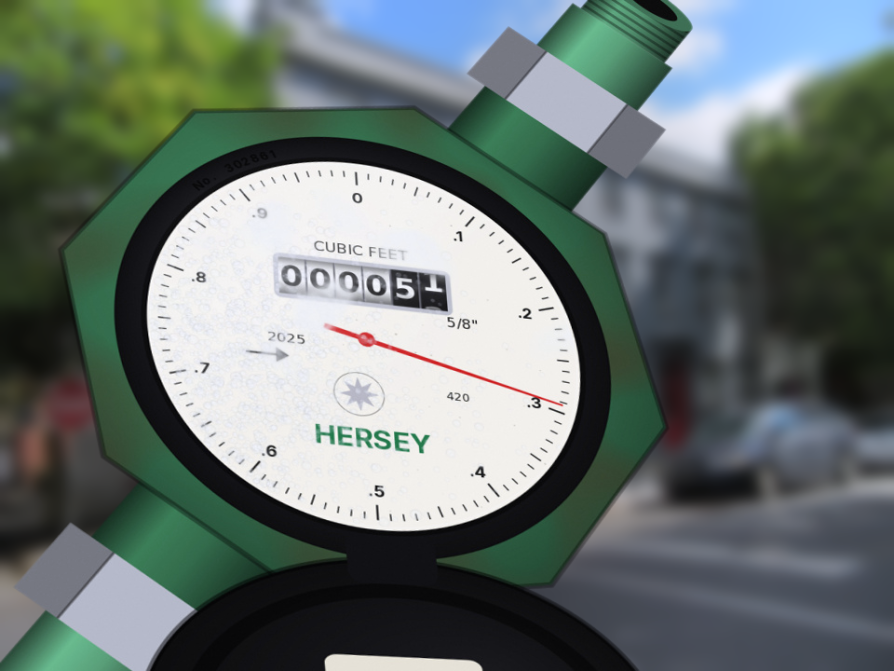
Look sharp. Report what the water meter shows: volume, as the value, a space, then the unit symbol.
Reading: 51.29 ft³
